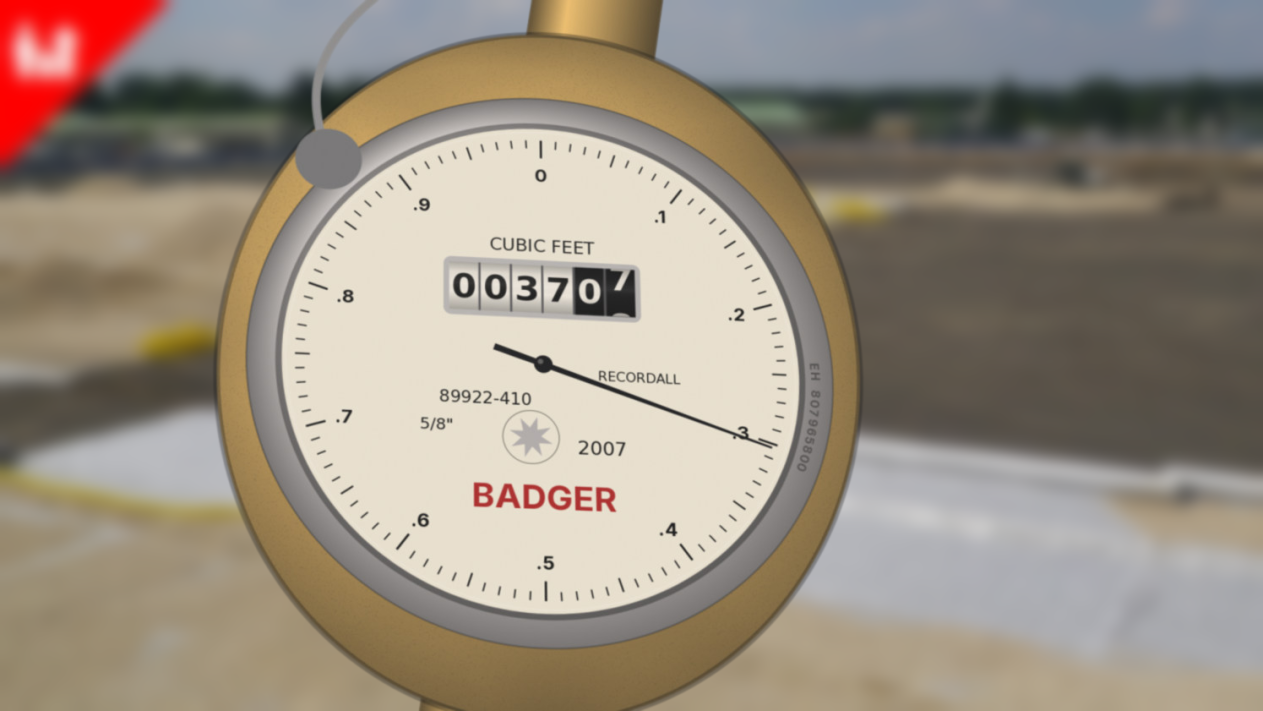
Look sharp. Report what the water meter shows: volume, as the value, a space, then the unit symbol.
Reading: 3707.30 ft³
